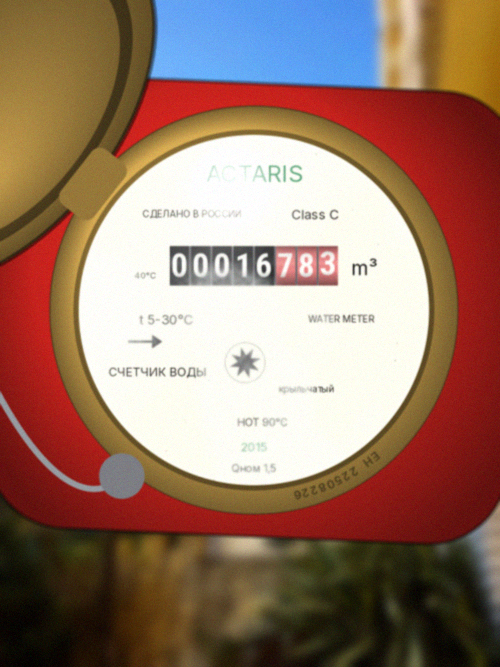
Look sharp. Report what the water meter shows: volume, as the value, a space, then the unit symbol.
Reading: 16.783 m³
